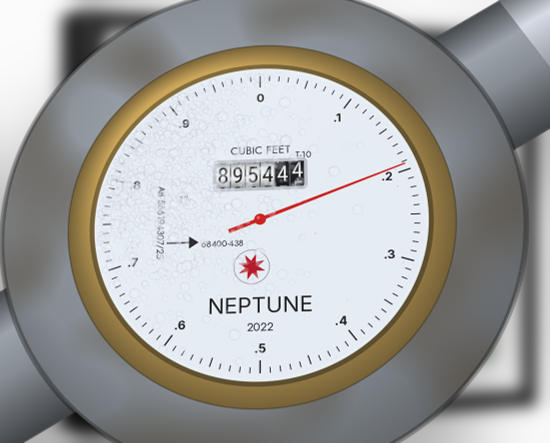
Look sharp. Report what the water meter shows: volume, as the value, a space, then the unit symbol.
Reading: 895444.19 ft³
